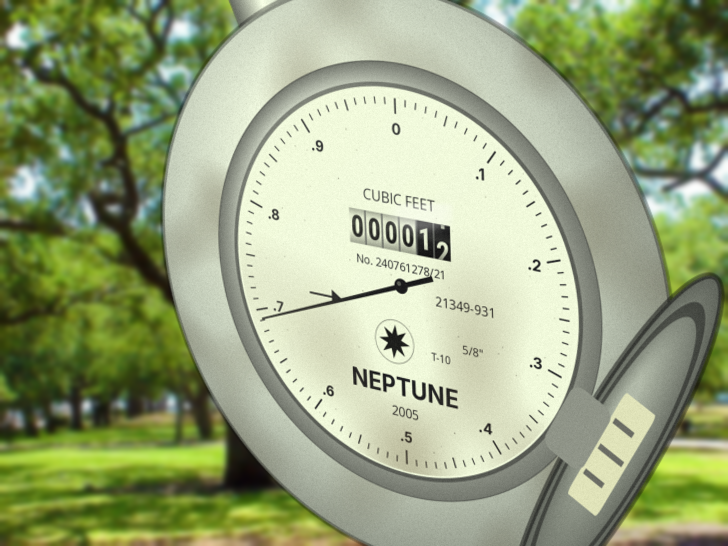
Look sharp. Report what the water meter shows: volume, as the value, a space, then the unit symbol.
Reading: 11.69 ft³
